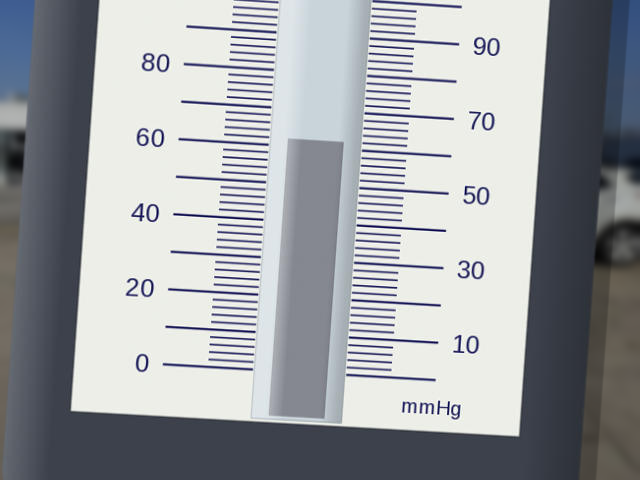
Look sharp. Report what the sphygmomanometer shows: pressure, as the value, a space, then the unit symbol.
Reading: 62 mmHg
